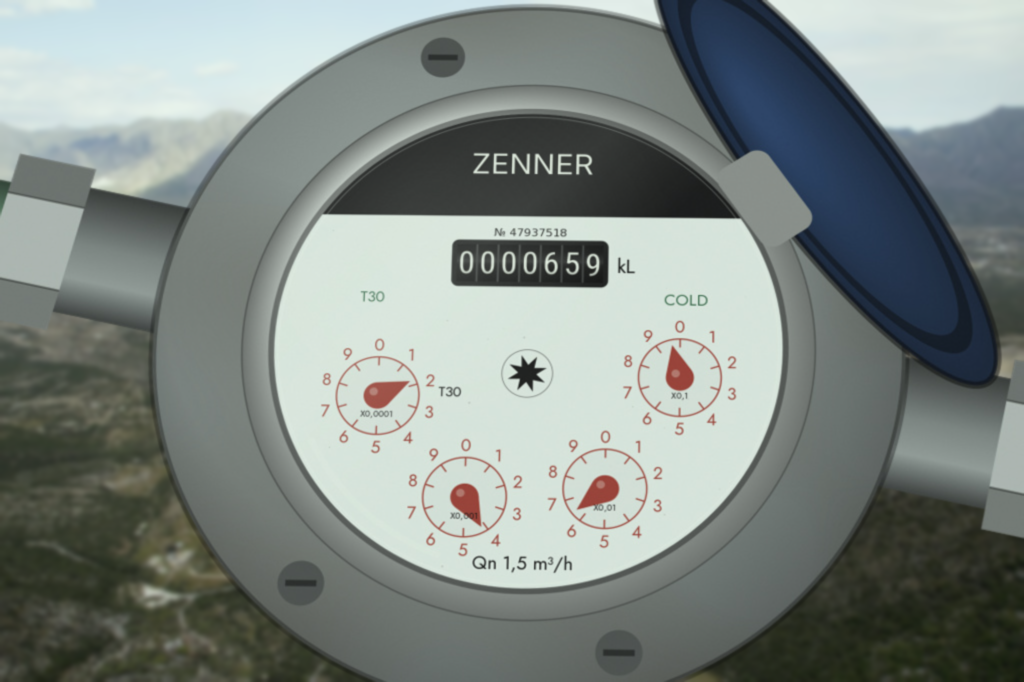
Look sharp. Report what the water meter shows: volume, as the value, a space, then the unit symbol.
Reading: 658.9641 kL
